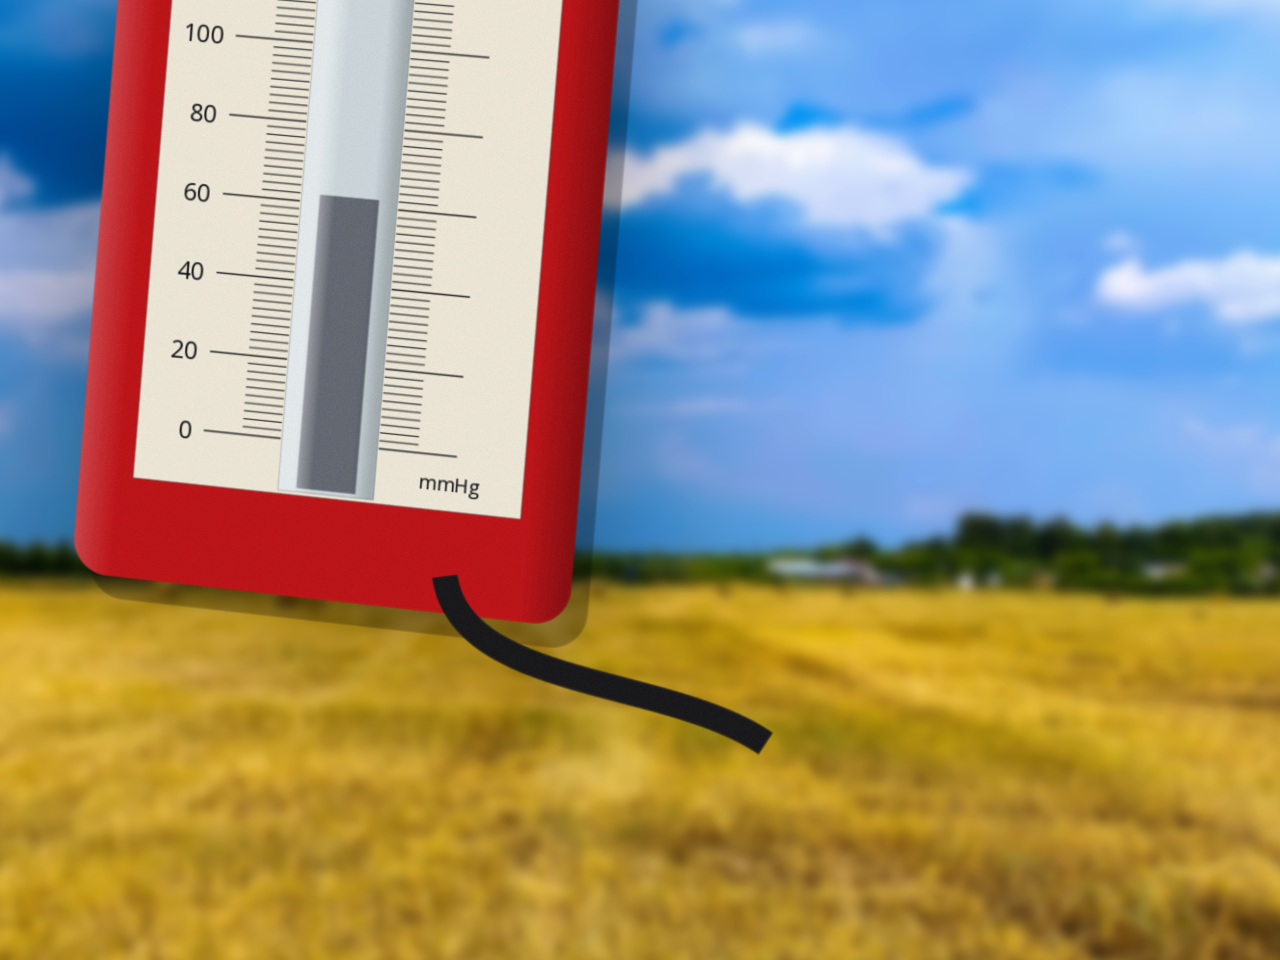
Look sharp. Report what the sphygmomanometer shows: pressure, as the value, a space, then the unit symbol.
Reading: 62 mmHg
